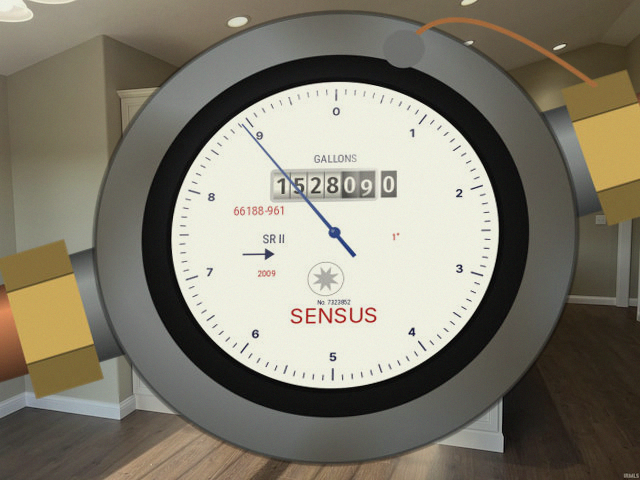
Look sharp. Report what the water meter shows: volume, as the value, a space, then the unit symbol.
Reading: 1528088.9 gal
